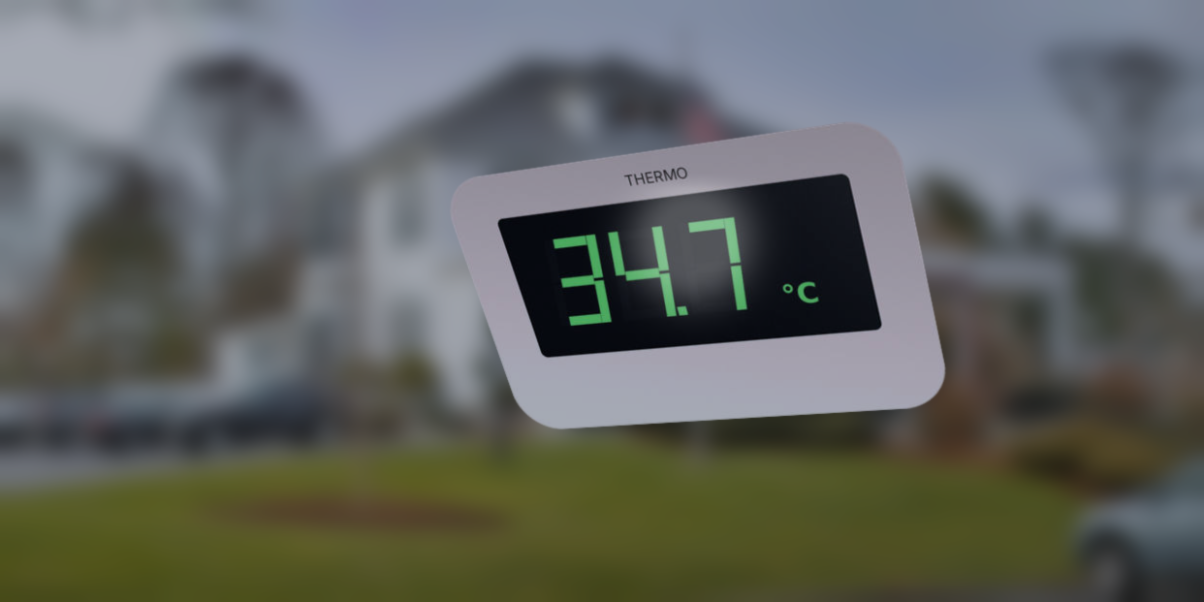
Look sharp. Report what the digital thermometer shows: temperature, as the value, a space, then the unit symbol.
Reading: 34.7 °C
